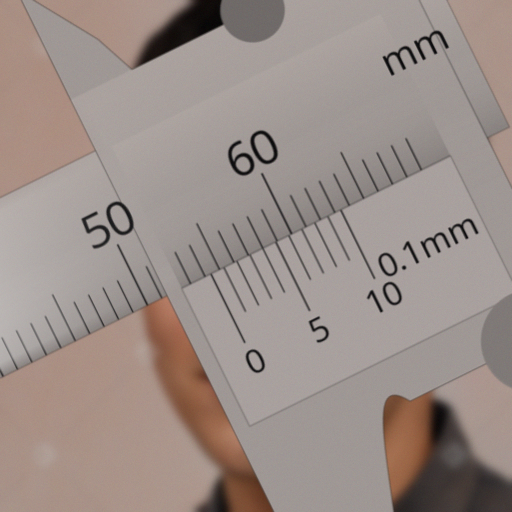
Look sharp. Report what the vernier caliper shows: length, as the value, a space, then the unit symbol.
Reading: 54.4 mm
